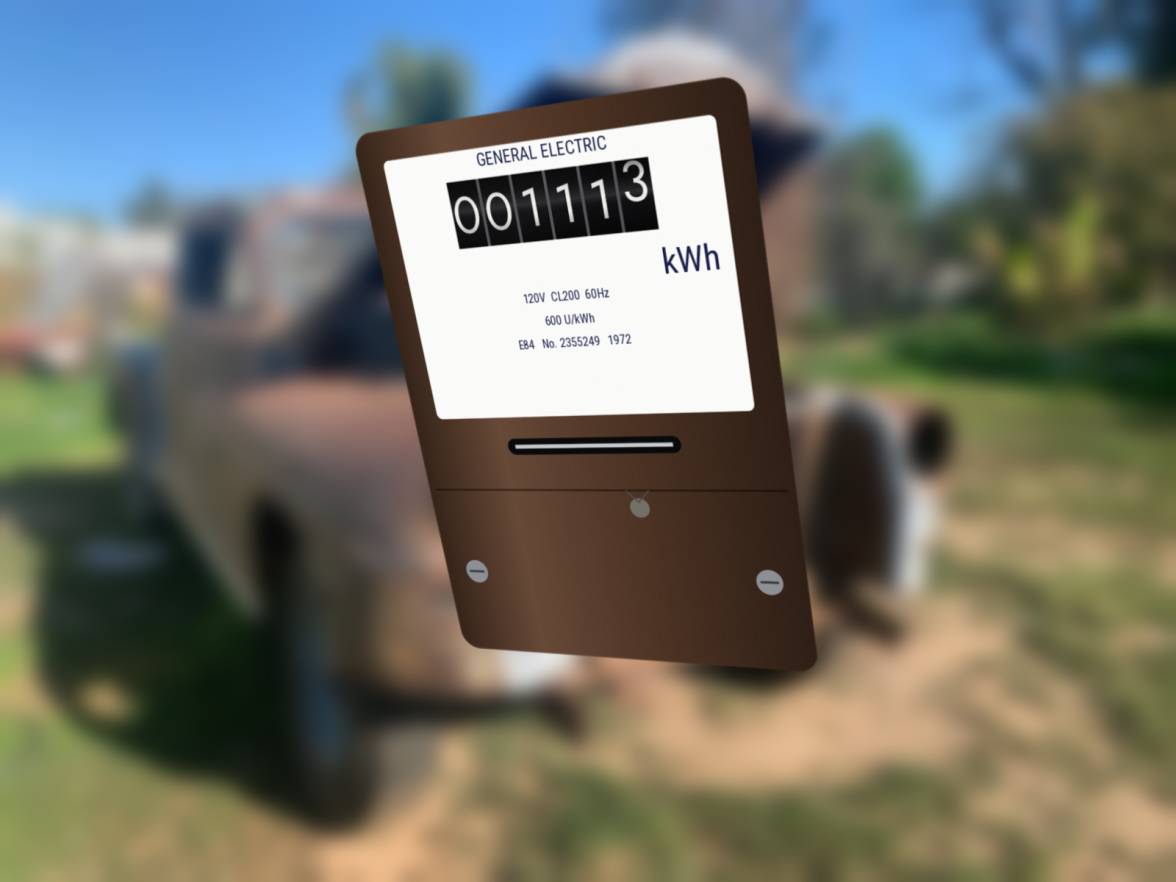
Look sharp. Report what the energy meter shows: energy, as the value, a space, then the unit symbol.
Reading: 1113 kWh
